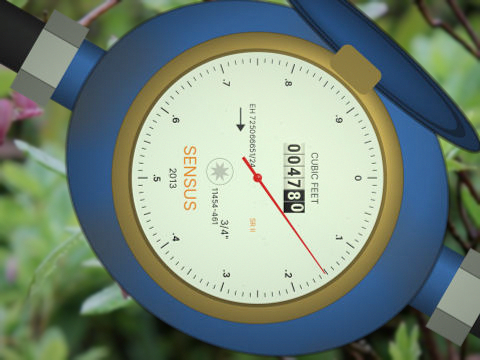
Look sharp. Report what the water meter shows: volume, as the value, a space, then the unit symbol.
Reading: 4780.15 ft³
